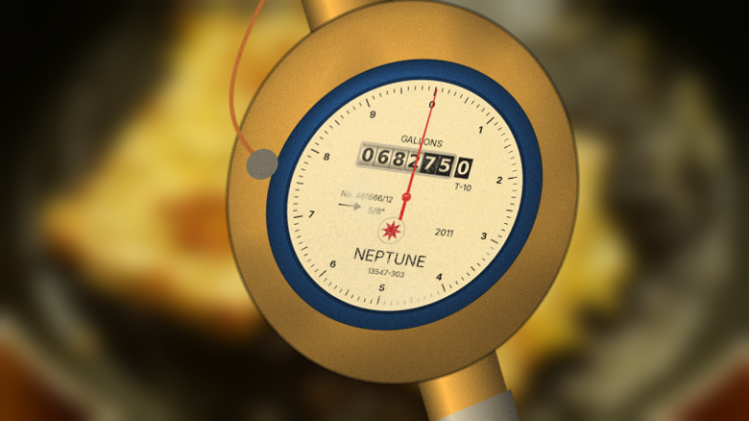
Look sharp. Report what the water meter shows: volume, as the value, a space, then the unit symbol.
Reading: 682750.0 gal
